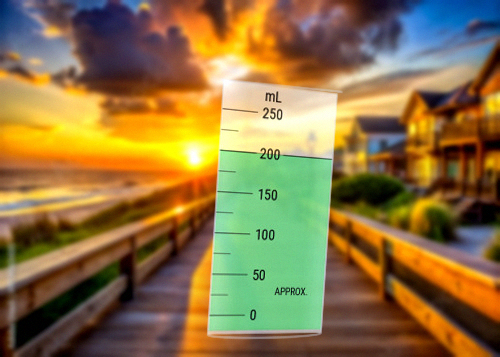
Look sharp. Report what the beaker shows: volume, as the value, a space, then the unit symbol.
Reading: 200 mL
